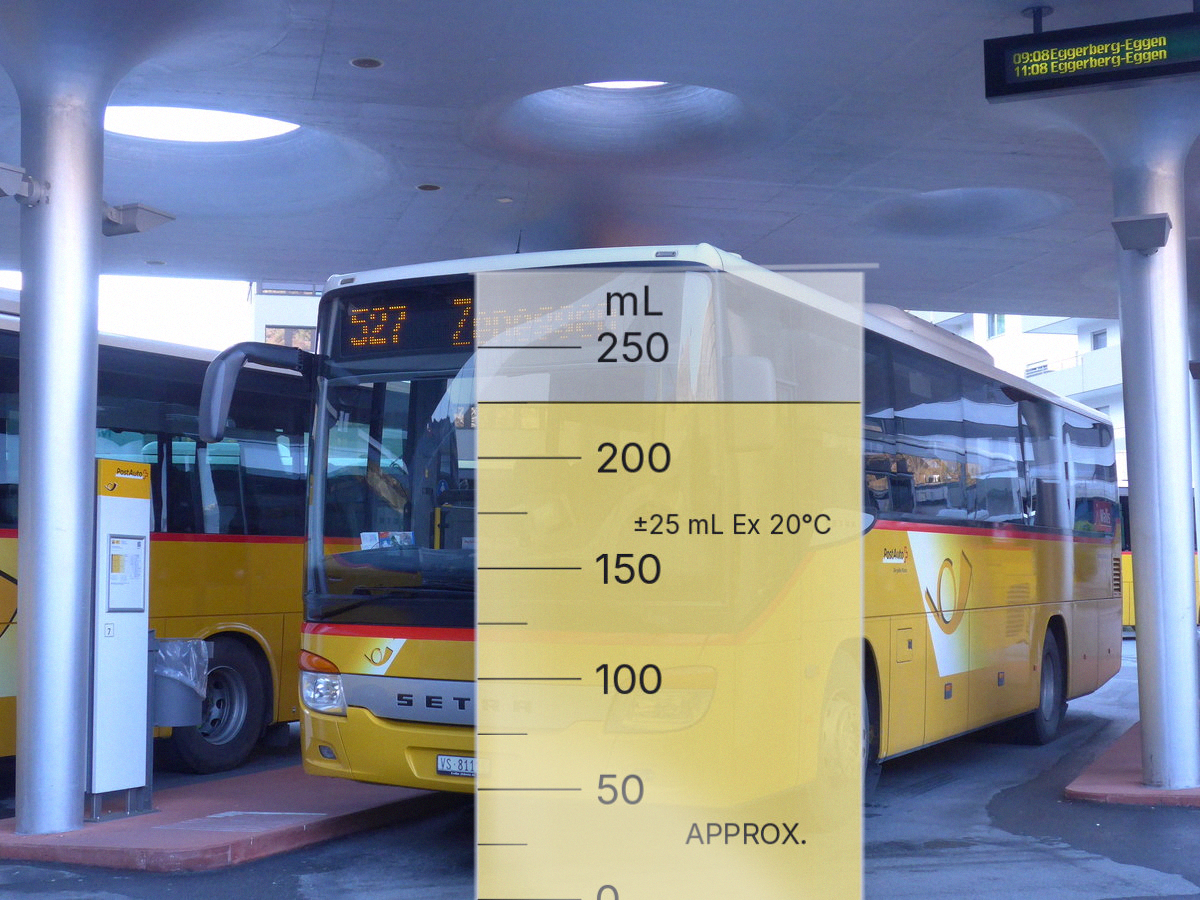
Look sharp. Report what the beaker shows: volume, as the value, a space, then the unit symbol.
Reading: 225 mL
